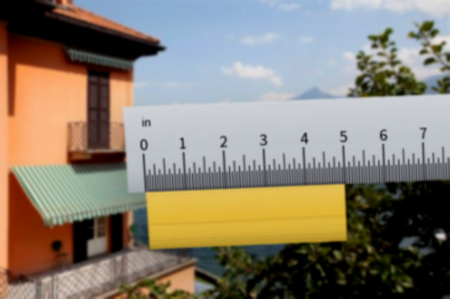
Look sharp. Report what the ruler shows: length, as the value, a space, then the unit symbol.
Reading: 5 in
